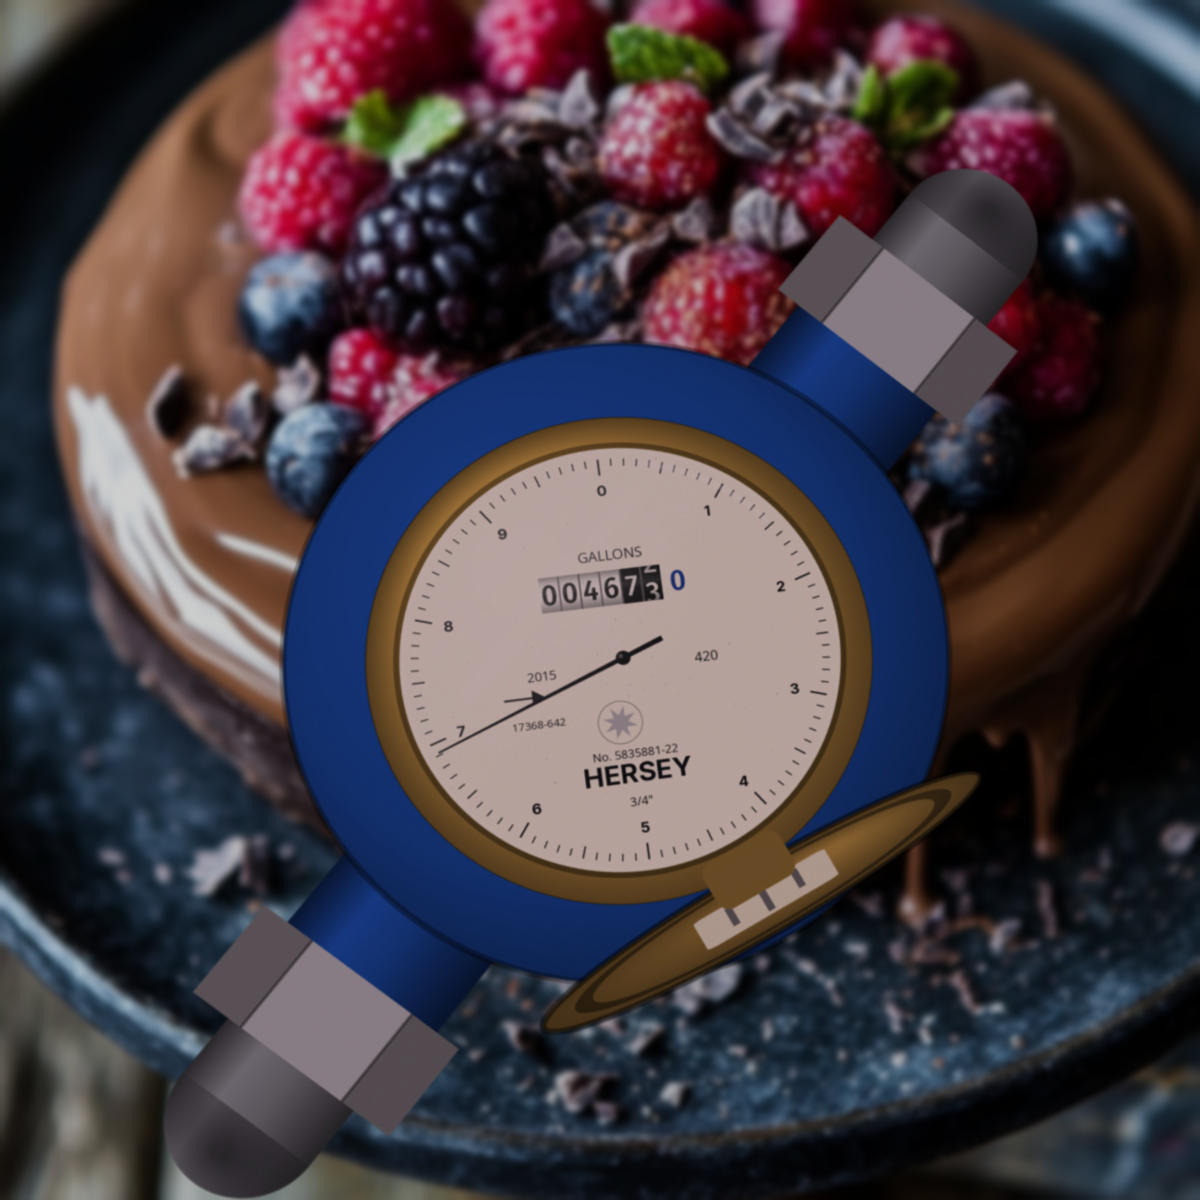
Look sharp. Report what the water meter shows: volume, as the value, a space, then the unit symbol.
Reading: 46726.9 gal
